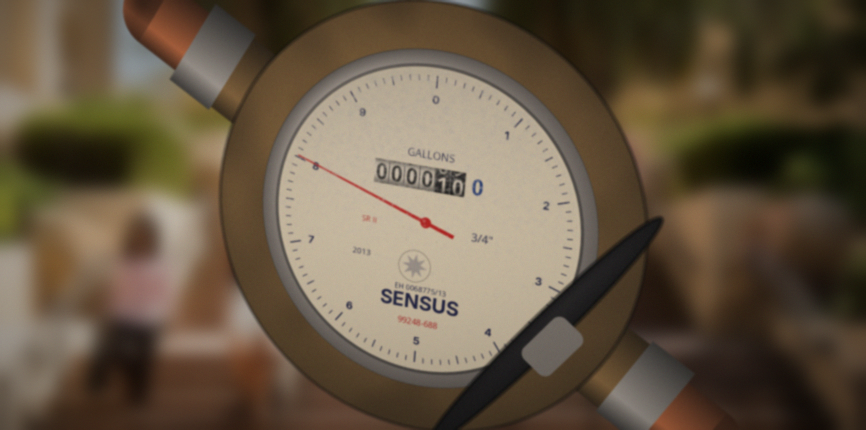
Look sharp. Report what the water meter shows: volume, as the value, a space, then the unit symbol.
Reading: 98.0 gal
